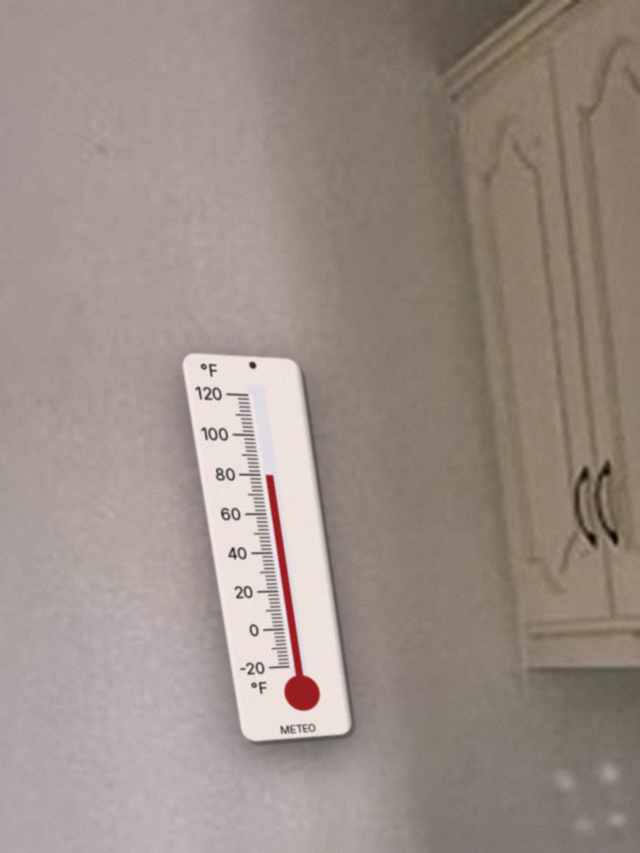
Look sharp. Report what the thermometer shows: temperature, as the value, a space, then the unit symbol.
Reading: 80 °F
